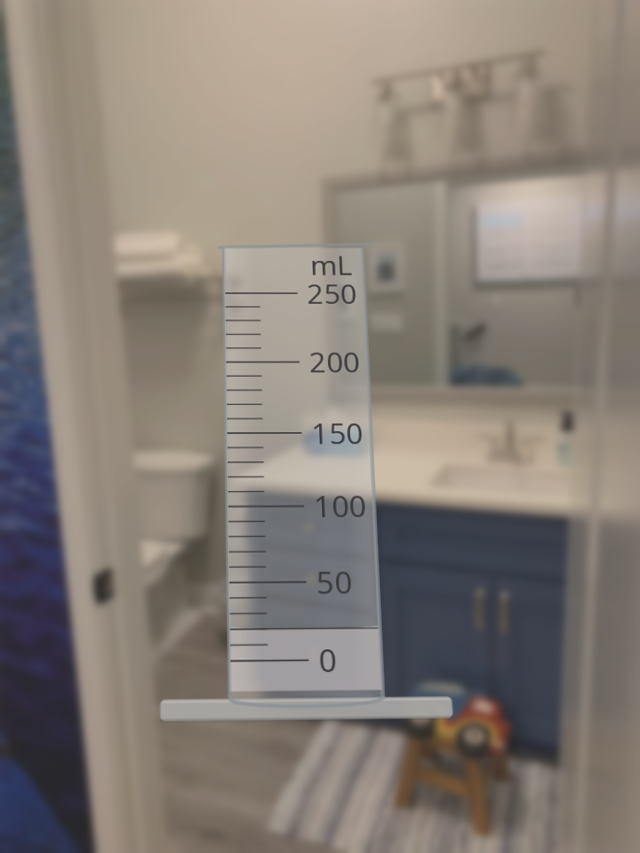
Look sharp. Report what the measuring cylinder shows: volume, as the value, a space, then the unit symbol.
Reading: 20 mL
